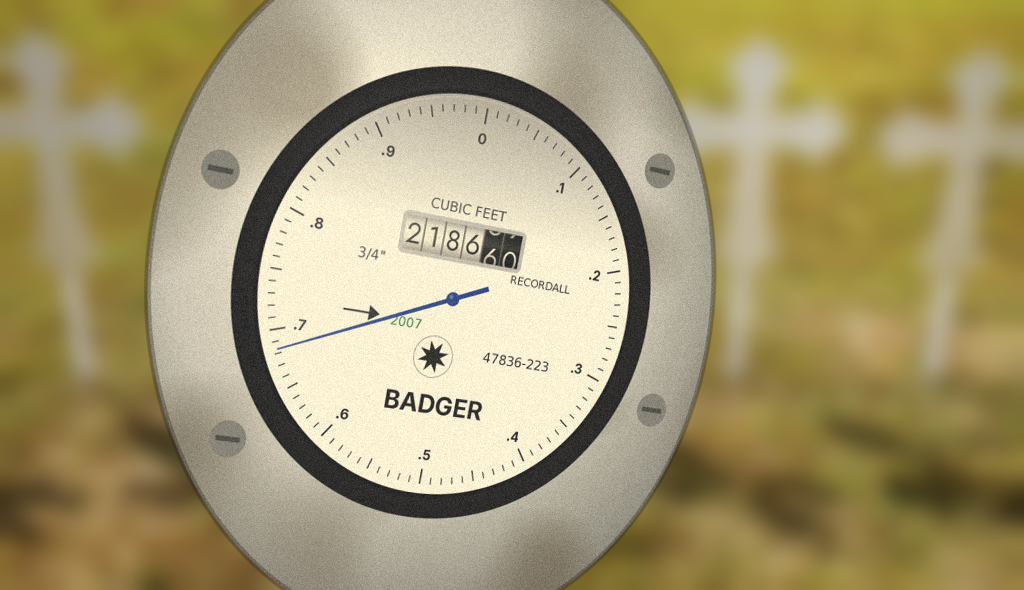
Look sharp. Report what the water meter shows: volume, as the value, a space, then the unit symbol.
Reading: 218659.68 ft³
